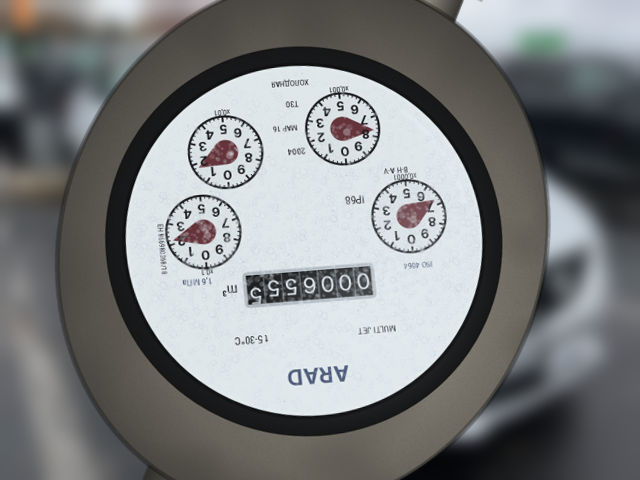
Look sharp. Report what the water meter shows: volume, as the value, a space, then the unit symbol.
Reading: 6555.2176 m³
